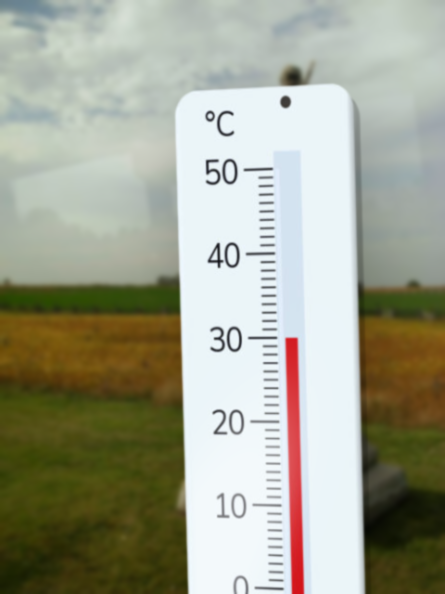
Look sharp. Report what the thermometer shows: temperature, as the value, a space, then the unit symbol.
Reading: 30 °C
